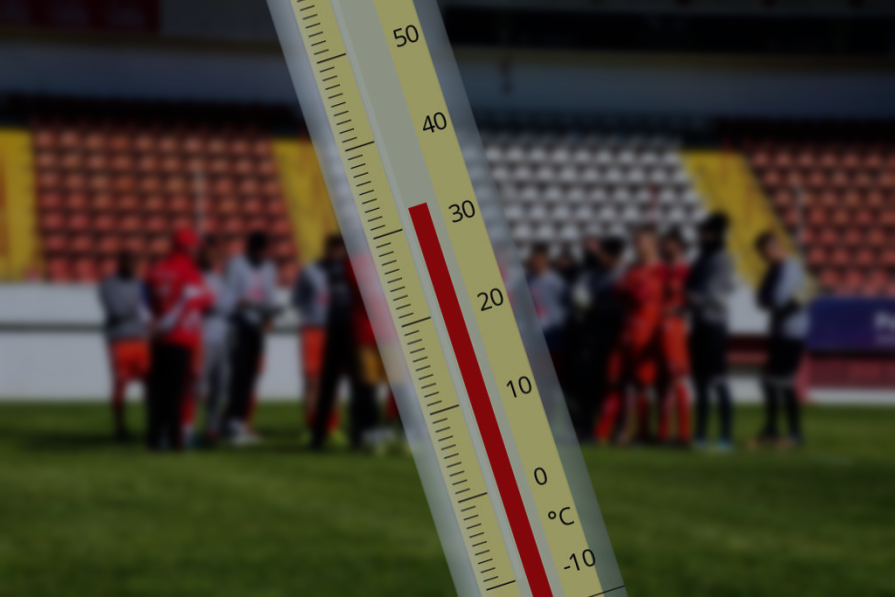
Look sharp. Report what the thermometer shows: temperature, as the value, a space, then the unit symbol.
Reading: 32 °C
